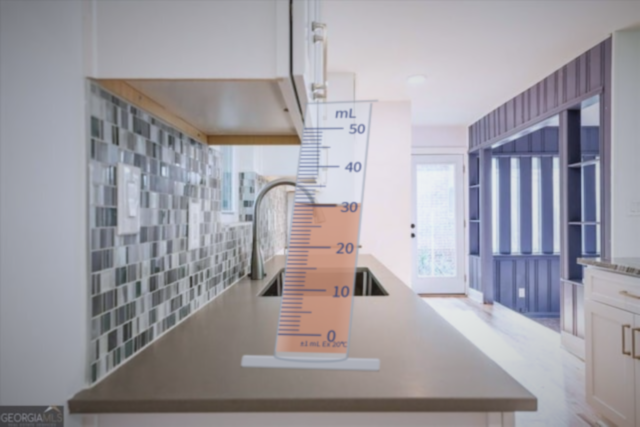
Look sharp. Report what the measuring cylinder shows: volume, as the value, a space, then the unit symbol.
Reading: 30 mL
